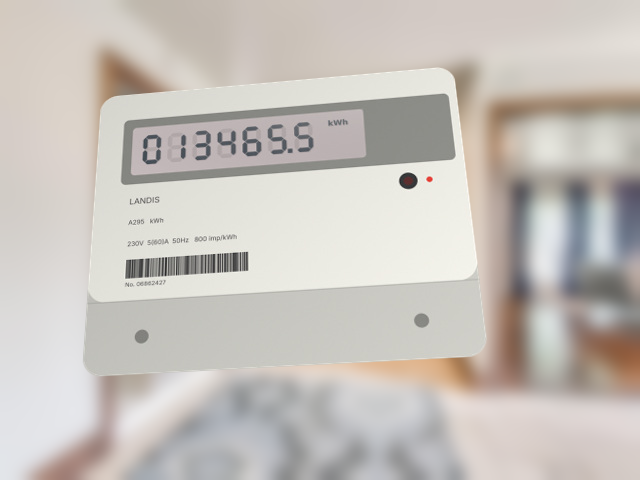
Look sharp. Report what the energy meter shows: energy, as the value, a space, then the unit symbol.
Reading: 13465.5 kWh
